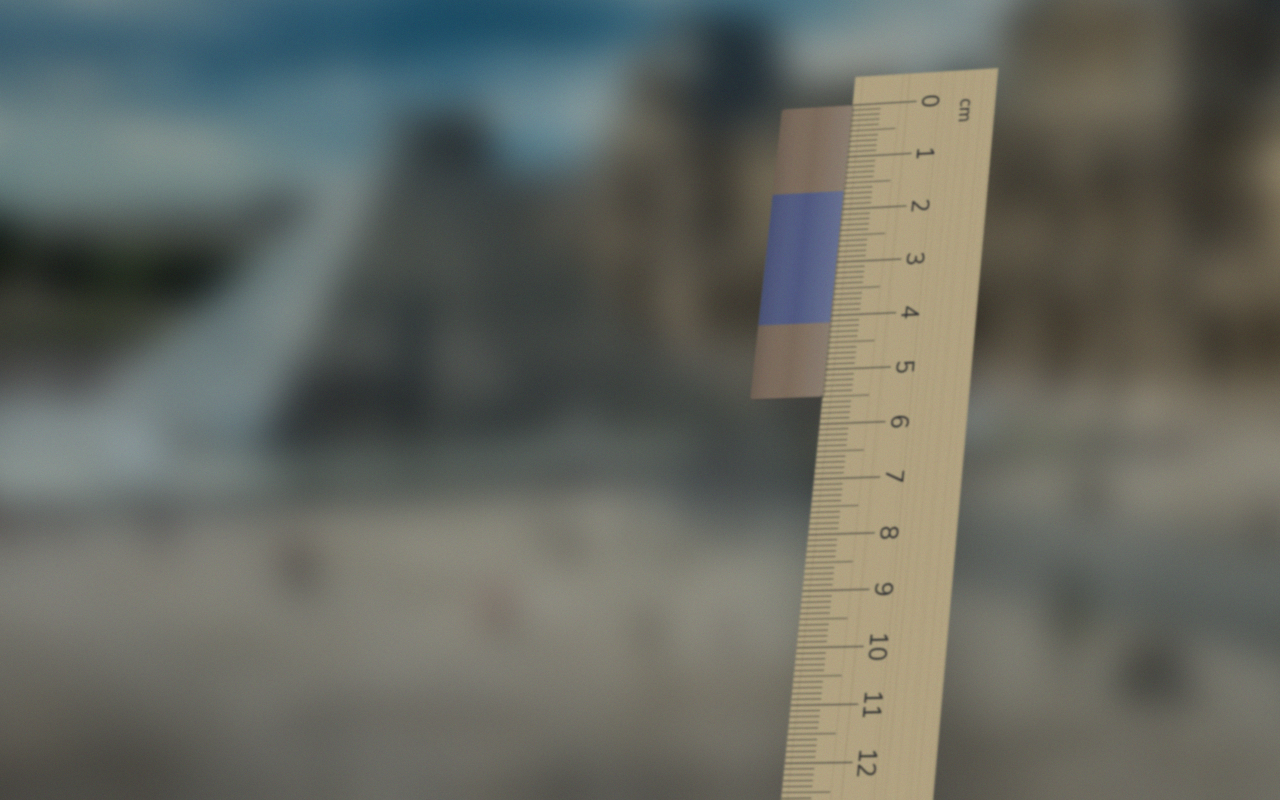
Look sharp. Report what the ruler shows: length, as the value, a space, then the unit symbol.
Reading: 5.5 cm
